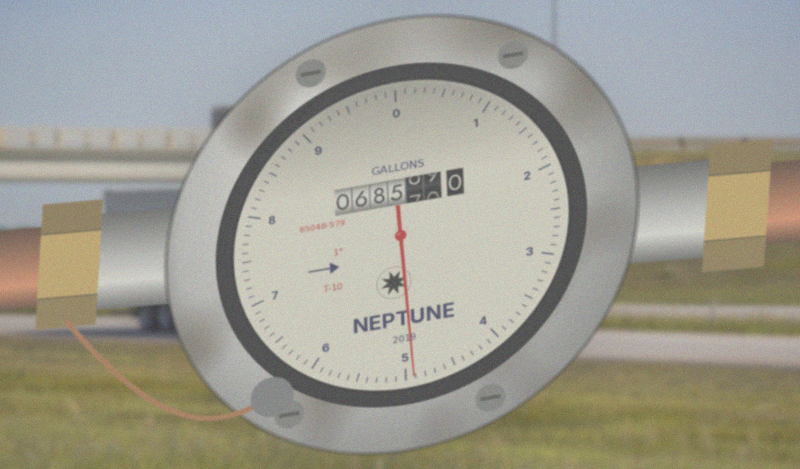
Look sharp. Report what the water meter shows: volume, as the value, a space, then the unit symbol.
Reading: 685694.9 gal
